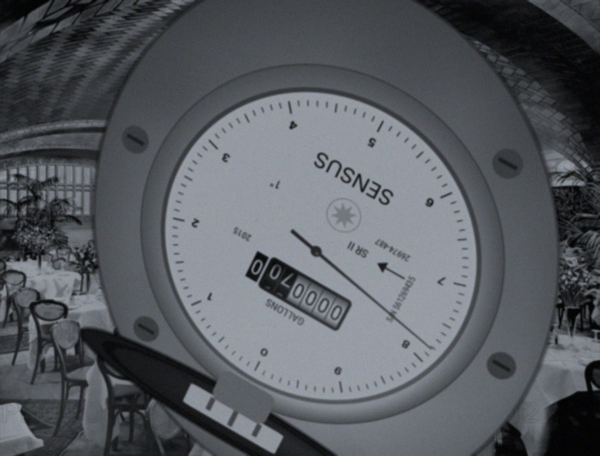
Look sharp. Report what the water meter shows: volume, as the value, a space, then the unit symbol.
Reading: 697.8 gal
